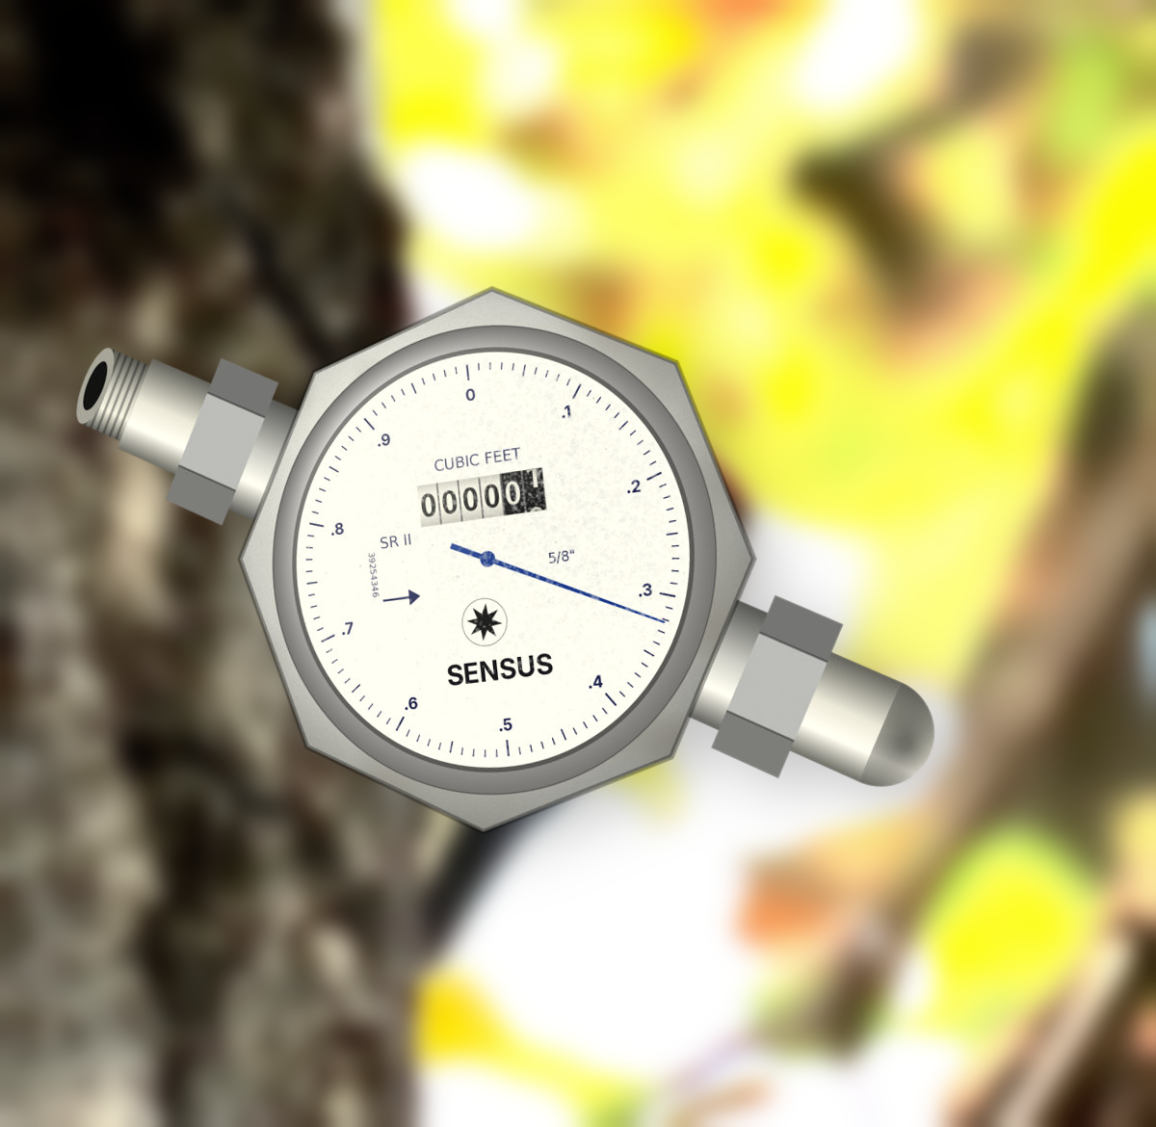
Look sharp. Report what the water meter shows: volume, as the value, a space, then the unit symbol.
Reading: 1.32 ft³
